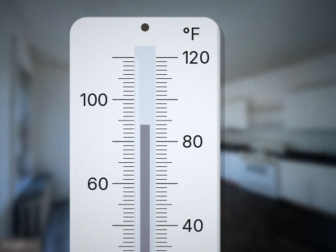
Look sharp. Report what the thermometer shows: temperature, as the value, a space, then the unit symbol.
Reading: 88 °F
